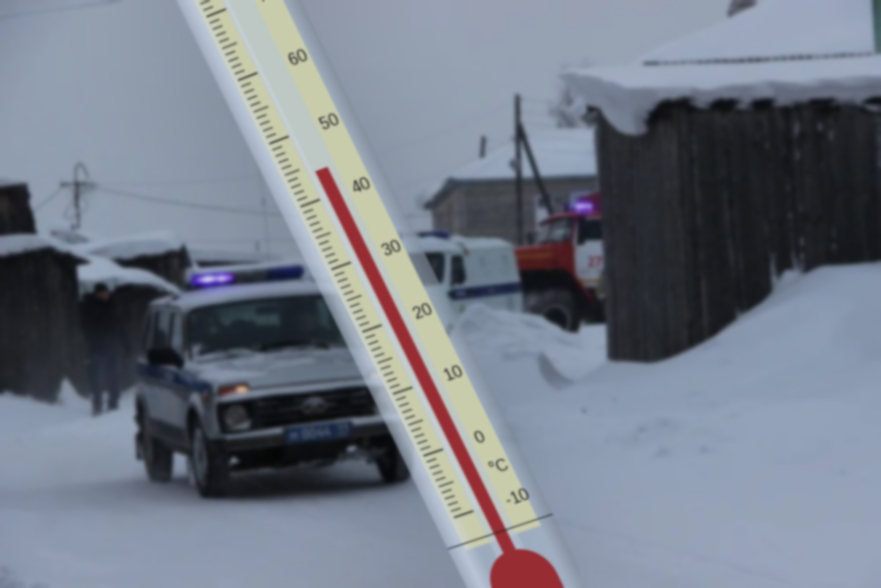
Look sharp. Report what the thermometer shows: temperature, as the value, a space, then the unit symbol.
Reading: 44 °C
